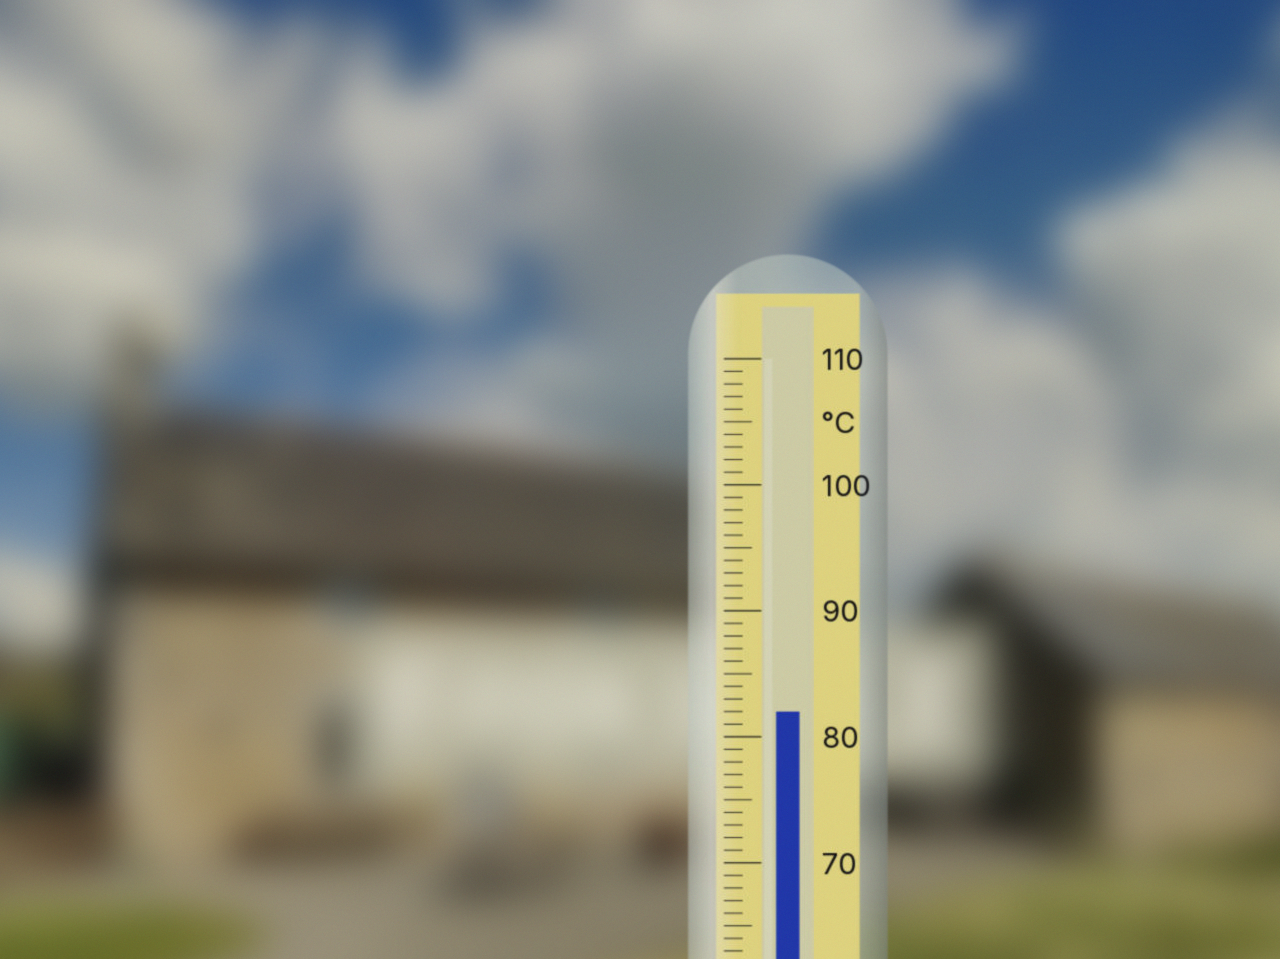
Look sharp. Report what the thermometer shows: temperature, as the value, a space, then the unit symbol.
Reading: 82 °C
